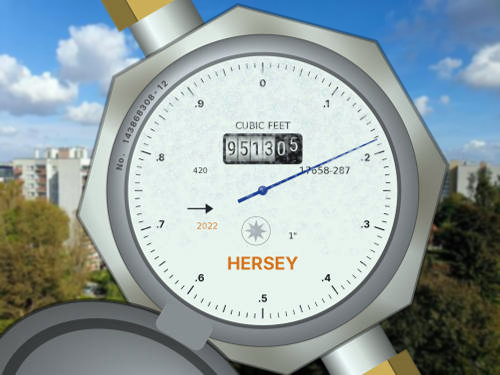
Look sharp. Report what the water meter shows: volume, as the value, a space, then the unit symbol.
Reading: 951305.18 ft³
